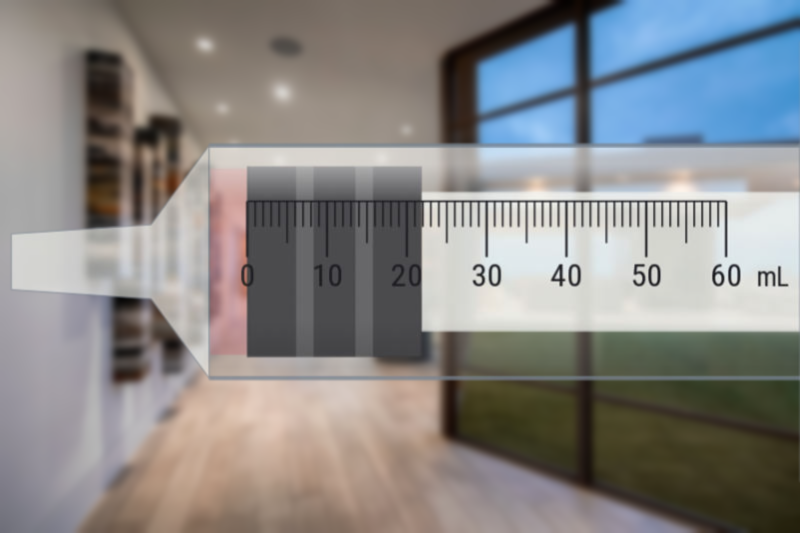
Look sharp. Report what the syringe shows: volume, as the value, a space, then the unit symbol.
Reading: 0 mL
